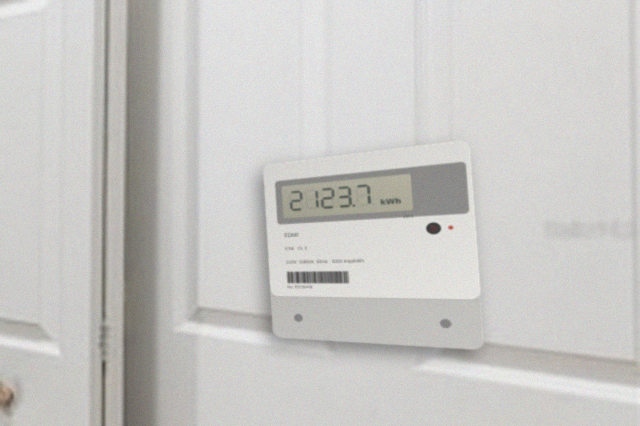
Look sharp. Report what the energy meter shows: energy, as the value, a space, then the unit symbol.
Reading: 2123.7 kWh
